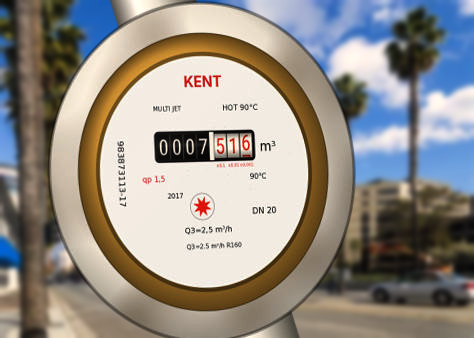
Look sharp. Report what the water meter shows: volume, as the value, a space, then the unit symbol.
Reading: 7.516 m³
